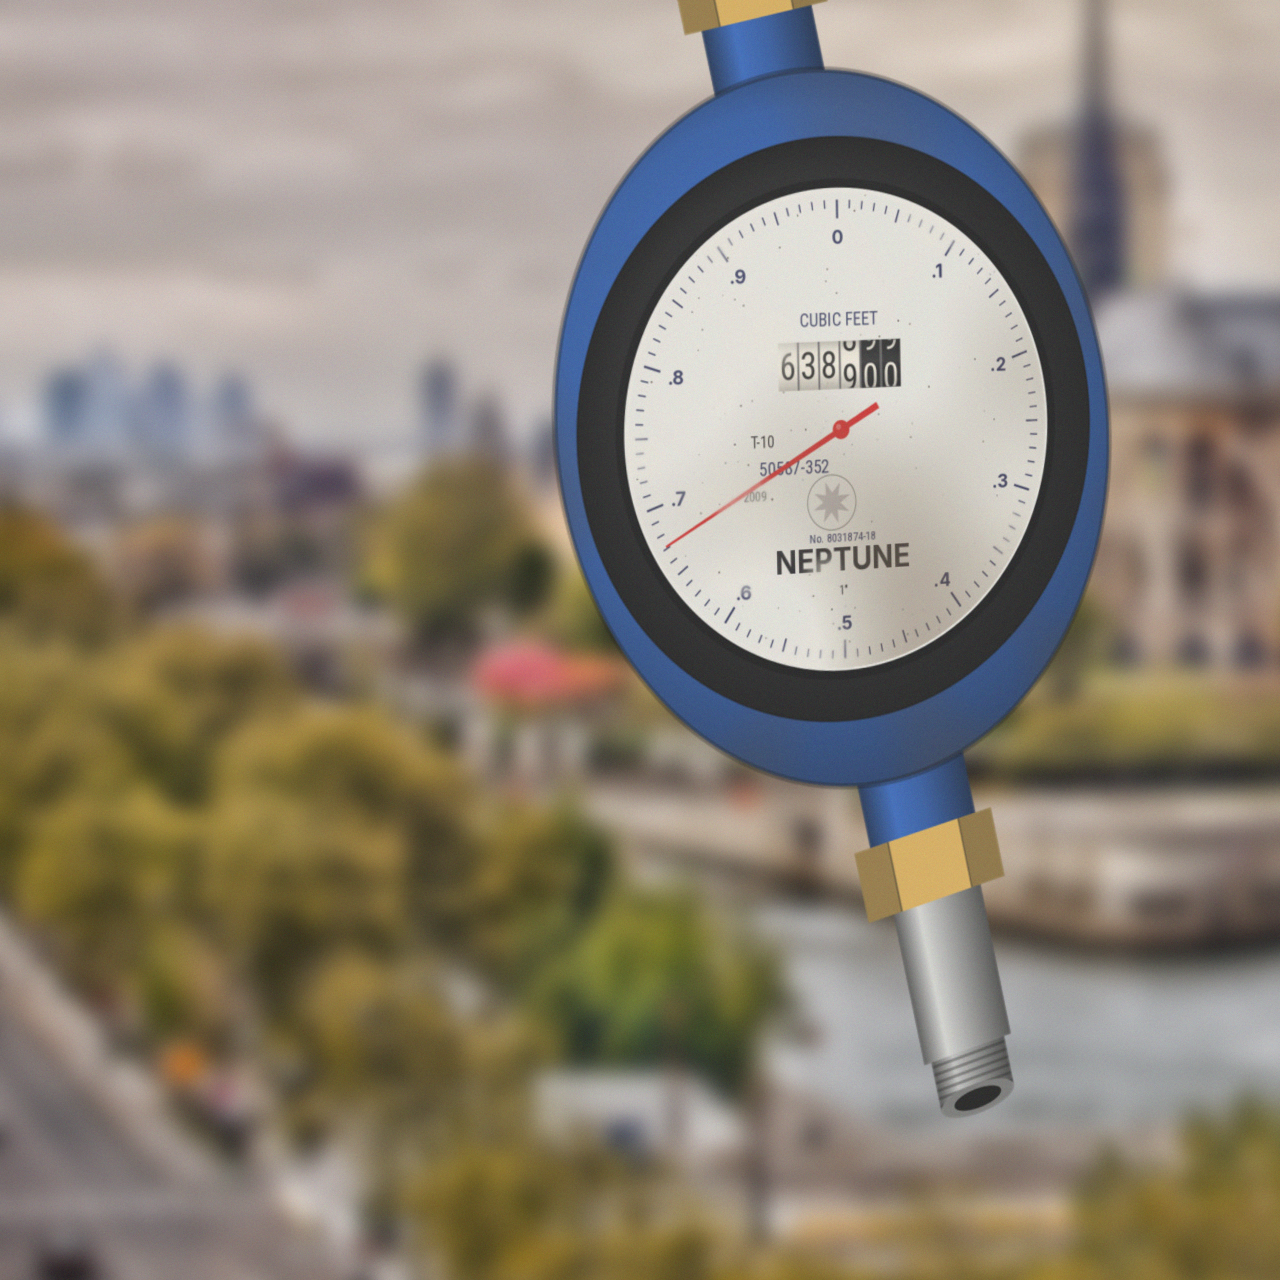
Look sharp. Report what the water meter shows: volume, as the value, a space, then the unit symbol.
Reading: 638899.67 ft³
